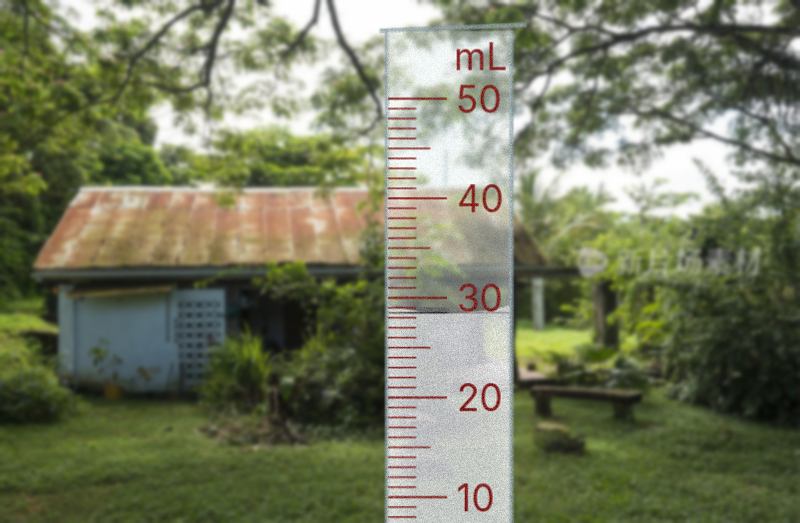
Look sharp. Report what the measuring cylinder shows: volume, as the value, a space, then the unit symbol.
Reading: 28.5 mL
